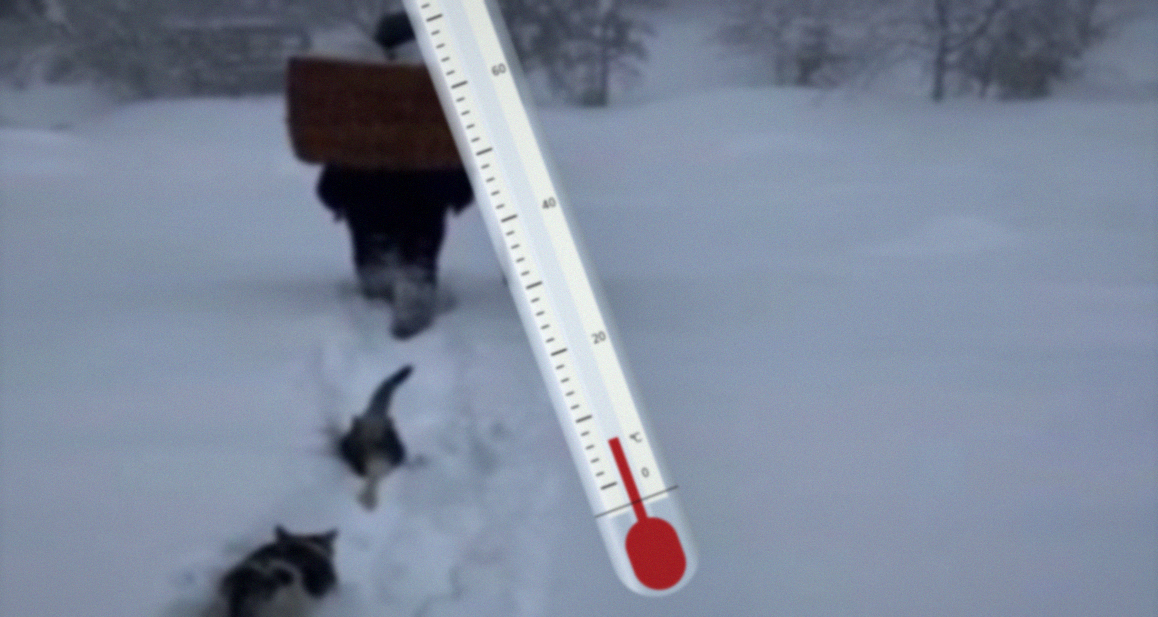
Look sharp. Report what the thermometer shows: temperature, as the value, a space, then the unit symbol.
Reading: 6 °C
